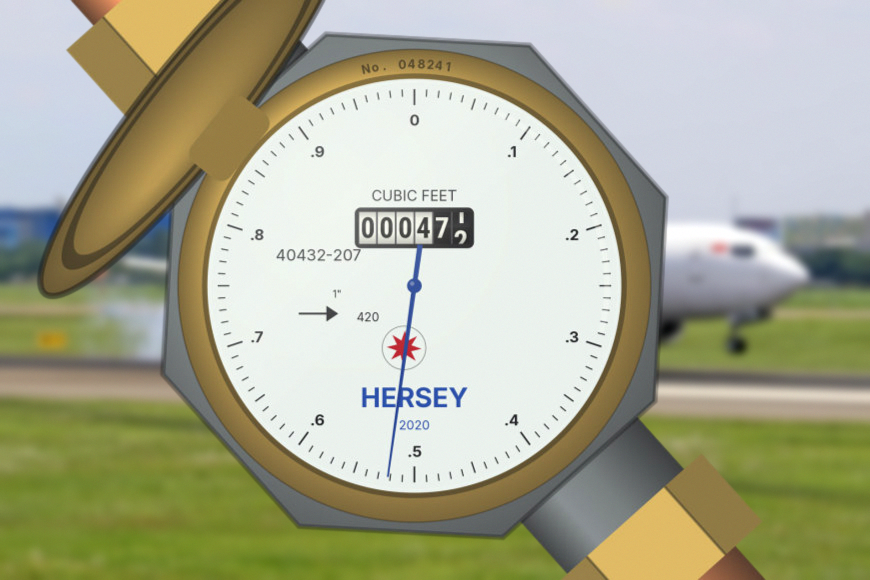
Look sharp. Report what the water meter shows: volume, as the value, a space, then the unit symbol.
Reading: 471.52 ft³
